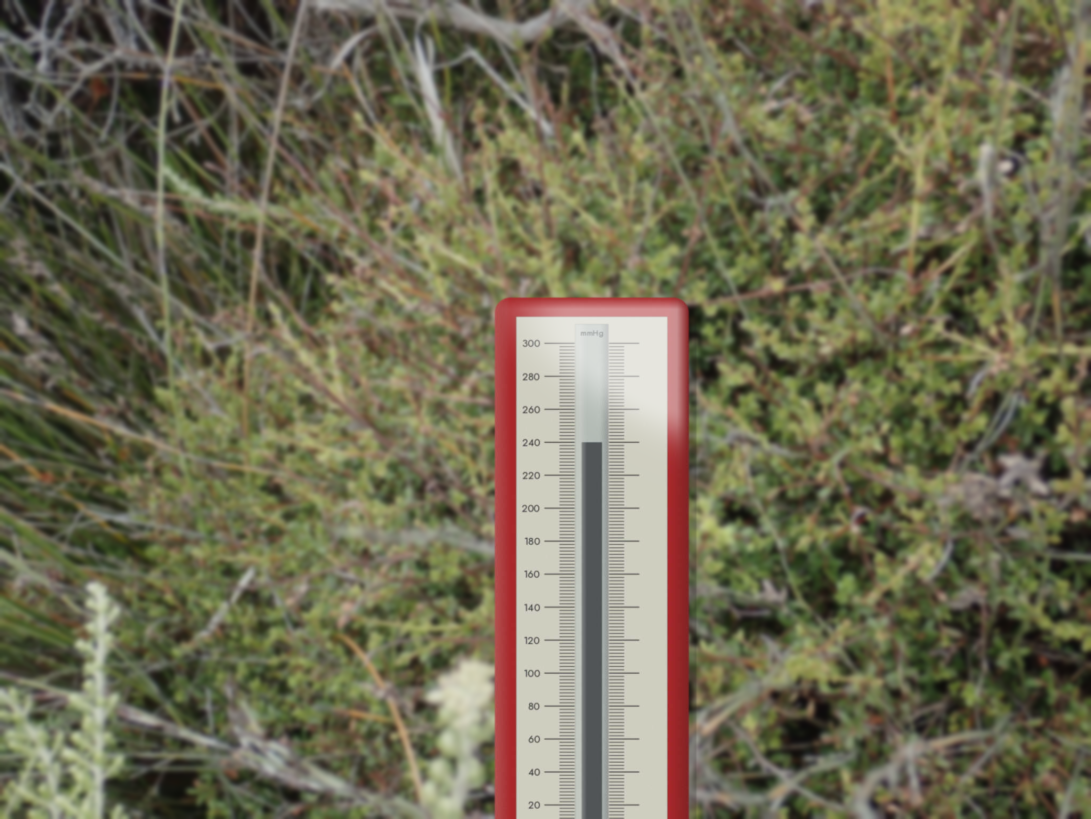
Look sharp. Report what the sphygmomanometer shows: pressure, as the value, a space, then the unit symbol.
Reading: 240 mmHg
